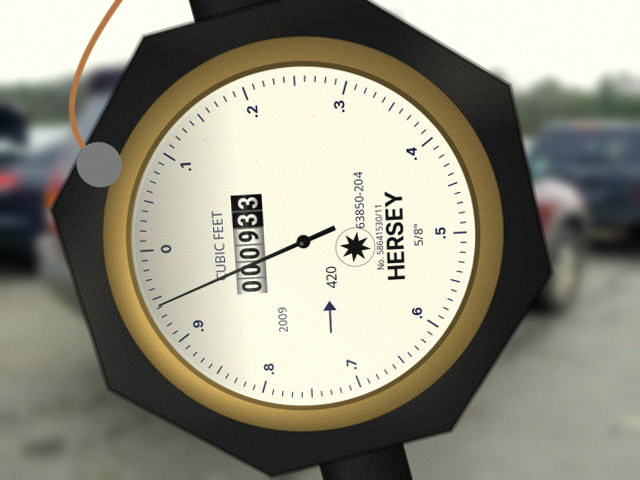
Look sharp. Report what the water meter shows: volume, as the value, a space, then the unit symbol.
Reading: 932.94 ft³
